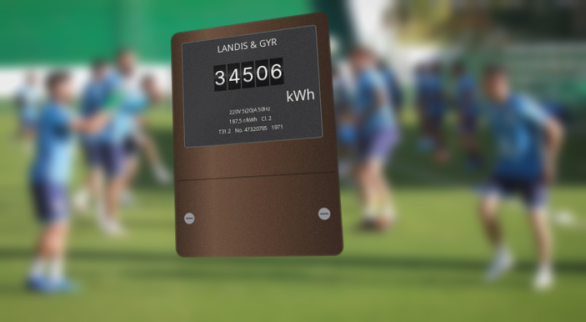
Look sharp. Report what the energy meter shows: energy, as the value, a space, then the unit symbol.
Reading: 34506 kWh
